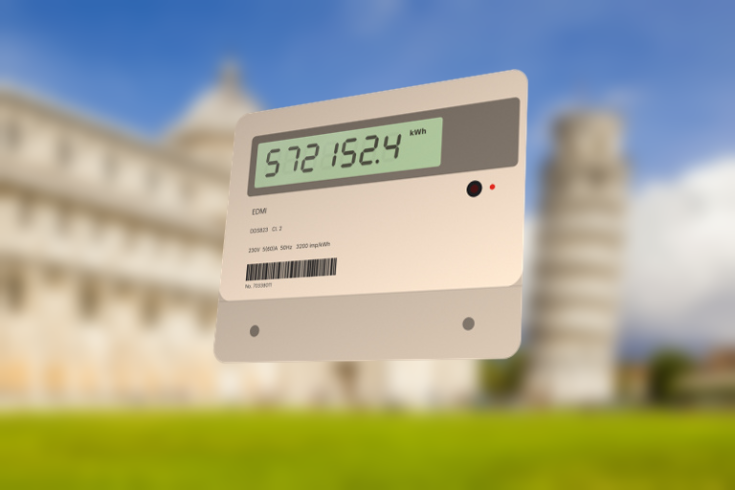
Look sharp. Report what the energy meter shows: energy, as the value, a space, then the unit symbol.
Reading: 572152.4 kWh
